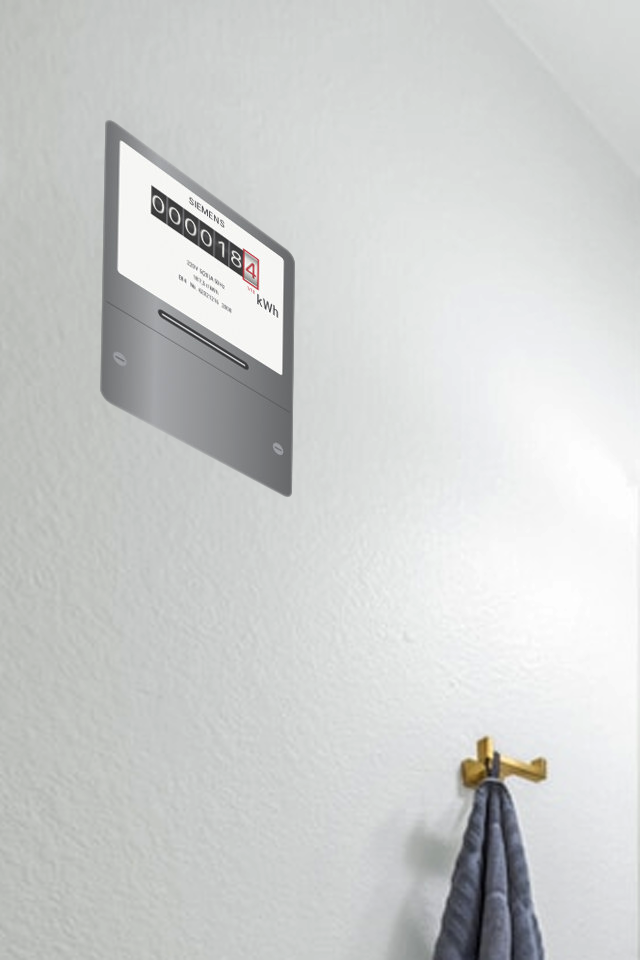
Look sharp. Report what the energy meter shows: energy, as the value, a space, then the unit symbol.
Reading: 18.4 kWh
